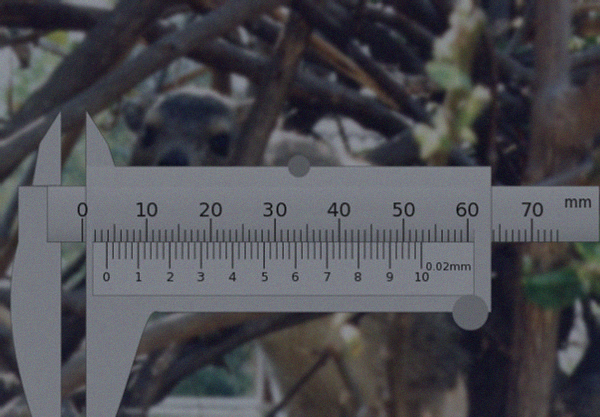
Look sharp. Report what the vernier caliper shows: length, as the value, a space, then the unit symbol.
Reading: 3.8 mm
